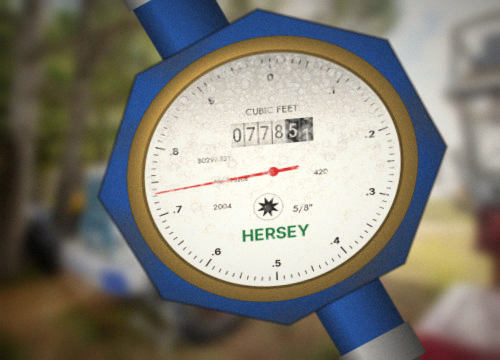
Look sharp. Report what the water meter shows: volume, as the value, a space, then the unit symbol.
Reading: 77850.73 ft³
